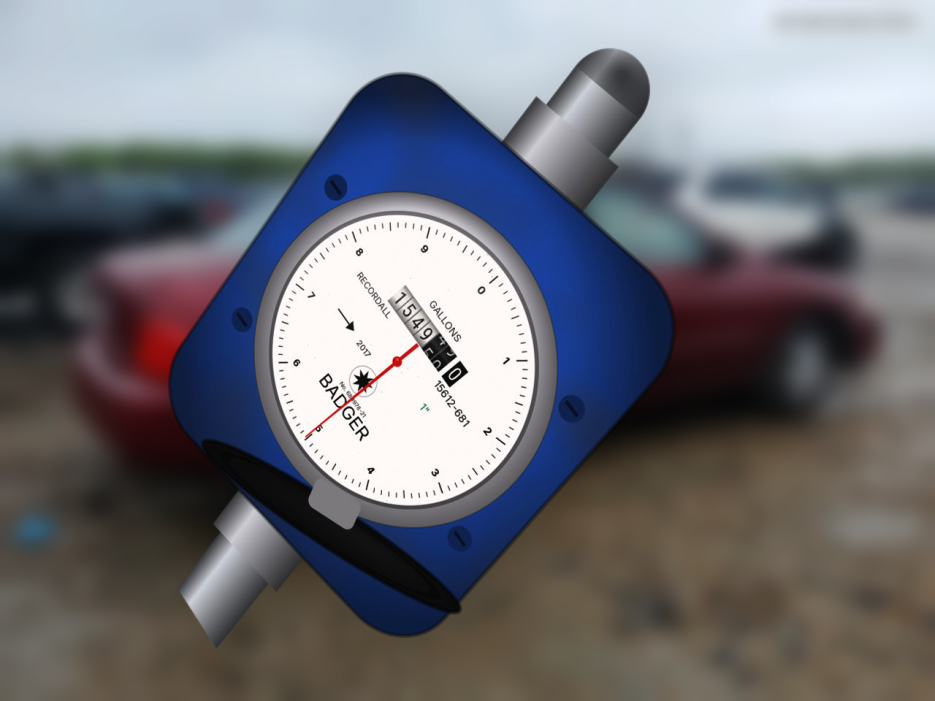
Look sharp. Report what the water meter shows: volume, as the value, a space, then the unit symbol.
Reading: 1549495.0 gal
